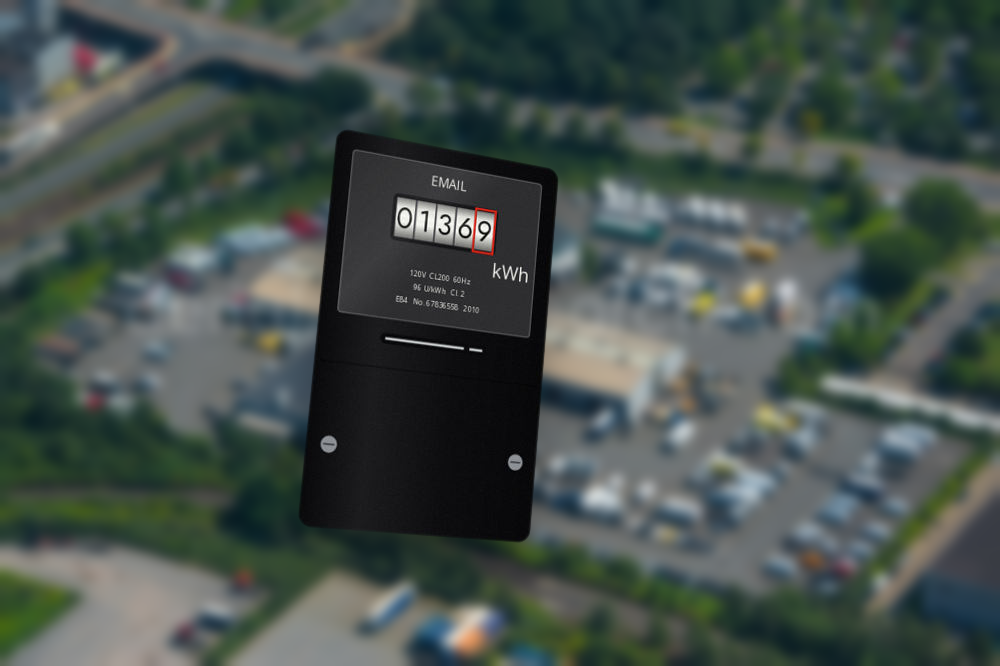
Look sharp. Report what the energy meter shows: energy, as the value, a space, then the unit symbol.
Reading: 136.9 kWh
